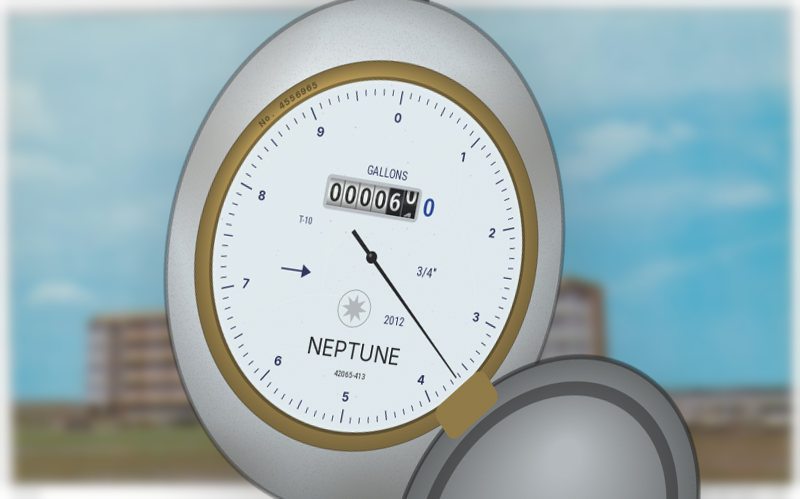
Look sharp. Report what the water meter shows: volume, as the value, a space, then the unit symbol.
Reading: 603.6 gal
